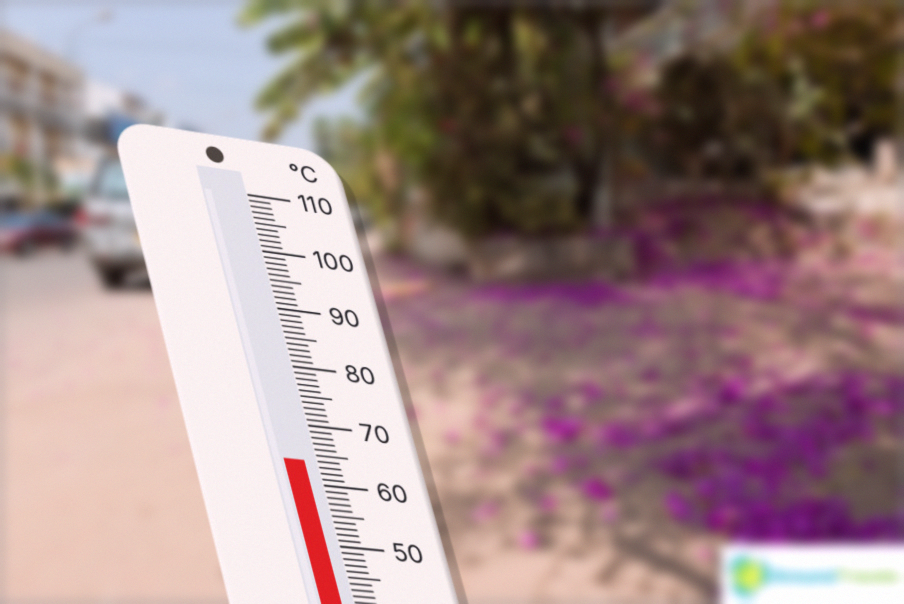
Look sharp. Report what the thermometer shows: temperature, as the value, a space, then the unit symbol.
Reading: 64 °C
